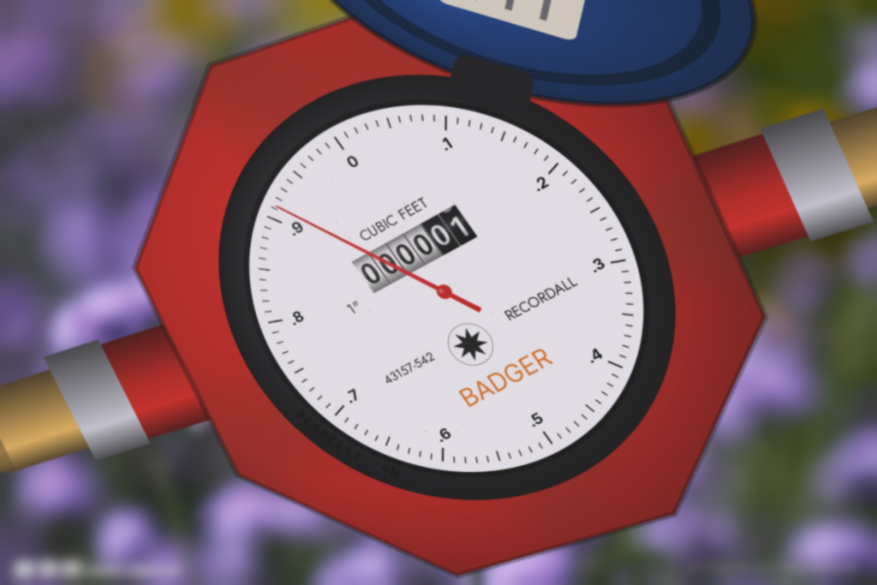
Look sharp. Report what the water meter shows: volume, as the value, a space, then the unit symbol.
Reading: 0.91 ft³
